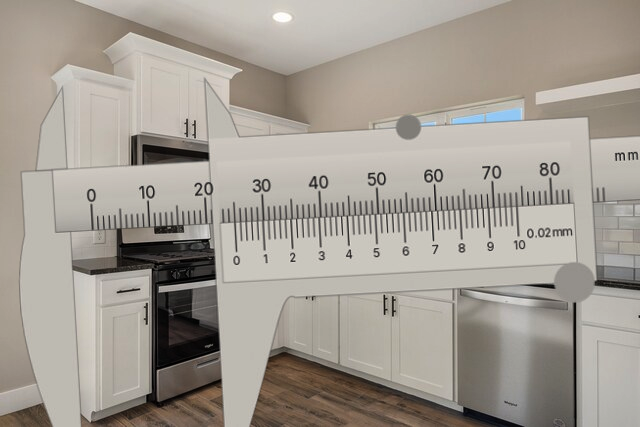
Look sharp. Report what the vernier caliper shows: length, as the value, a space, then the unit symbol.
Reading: 25.0 mm
